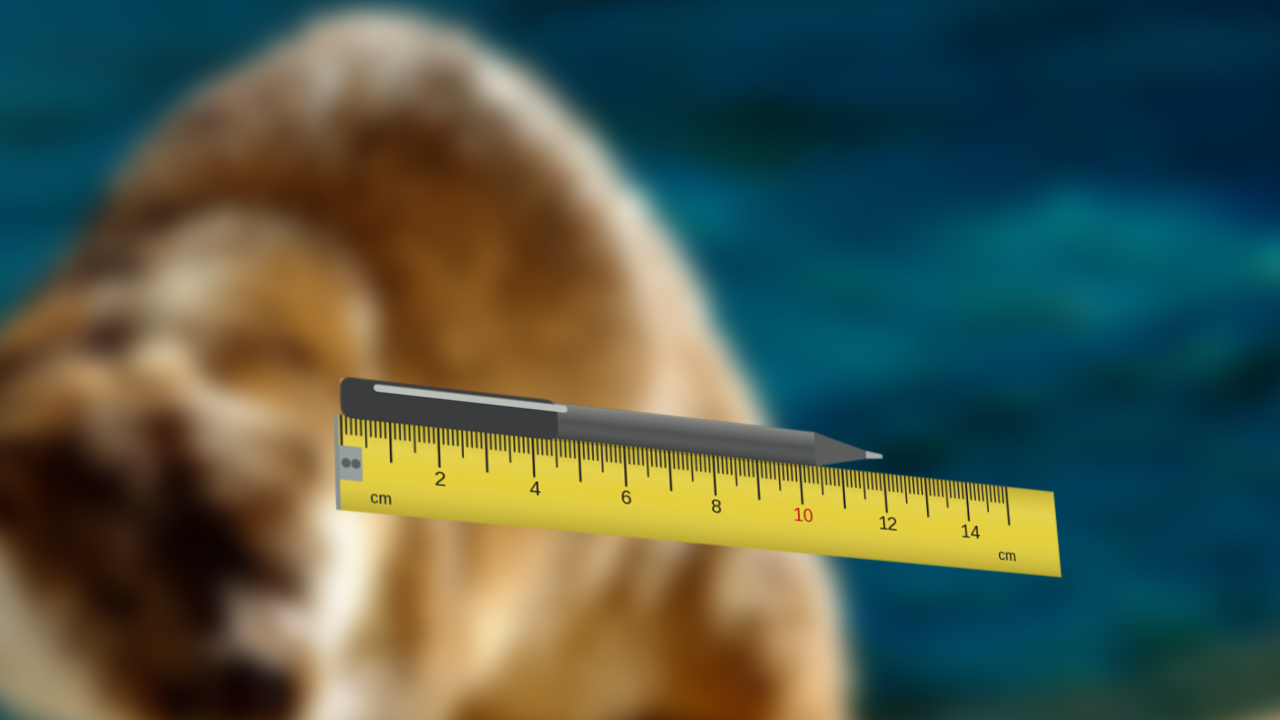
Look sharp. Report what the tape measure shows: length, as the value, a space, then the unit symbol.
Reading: 12 cm
